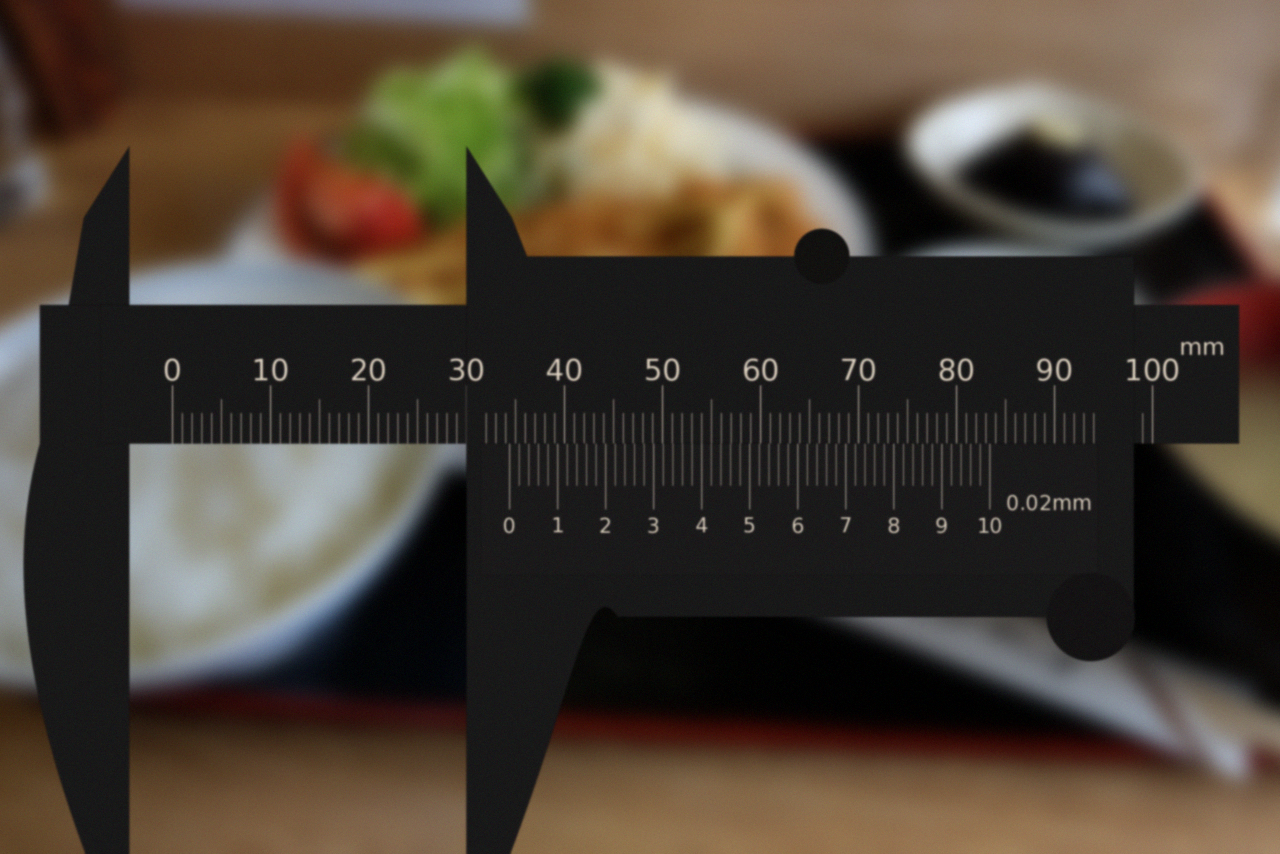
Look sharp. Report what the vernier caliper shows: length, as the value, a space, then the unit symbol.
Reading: 34.4 mm
